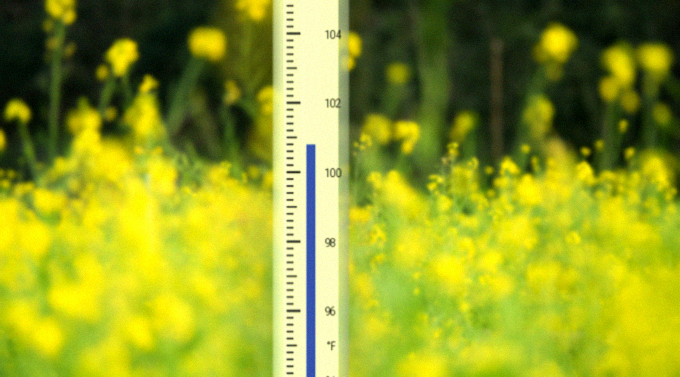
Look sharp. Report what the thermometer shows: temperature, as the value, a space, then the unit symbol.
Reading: 100.8 °F
